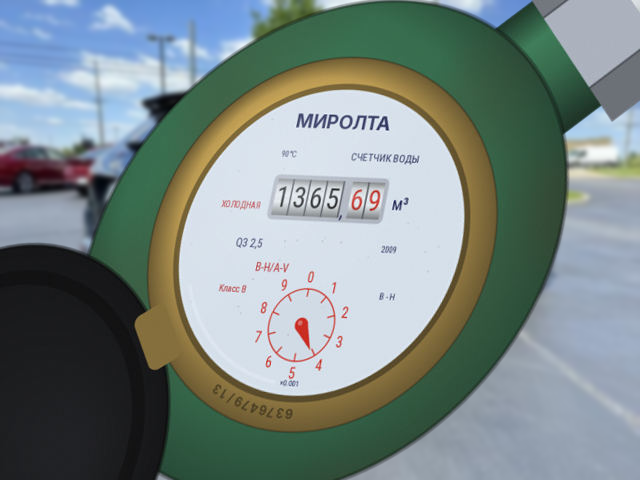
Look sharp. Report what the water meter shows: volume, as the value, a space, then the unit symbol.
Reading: 1365.694 m³
